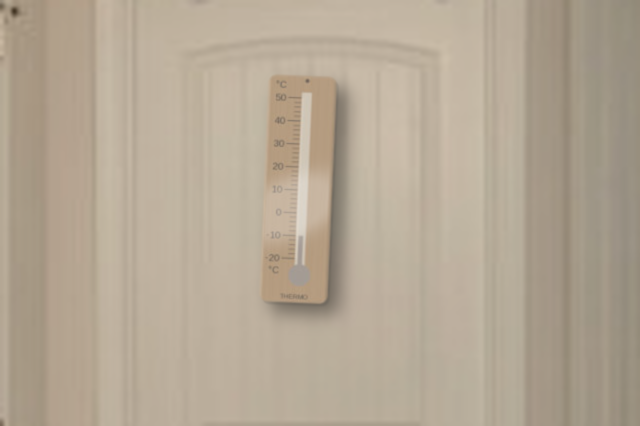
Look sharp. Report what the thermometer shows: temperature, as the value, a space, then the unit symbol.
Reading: -10 °C
